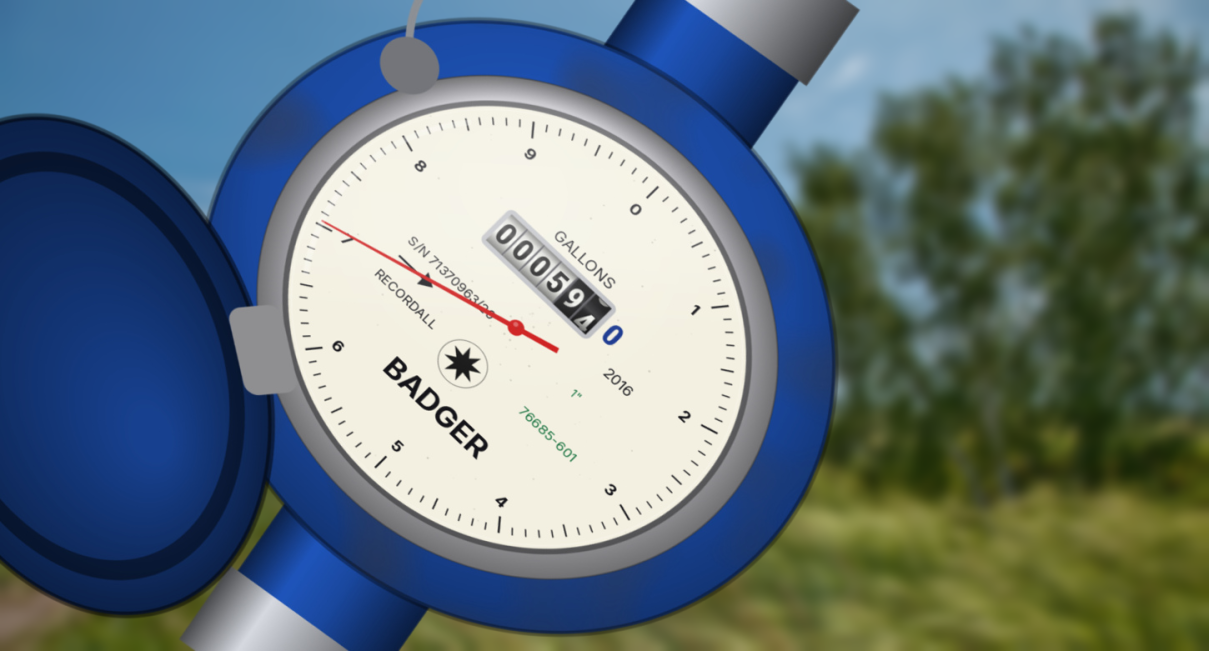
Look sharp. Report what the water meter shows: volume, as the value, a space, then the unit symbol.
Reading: 5937.0 gal
